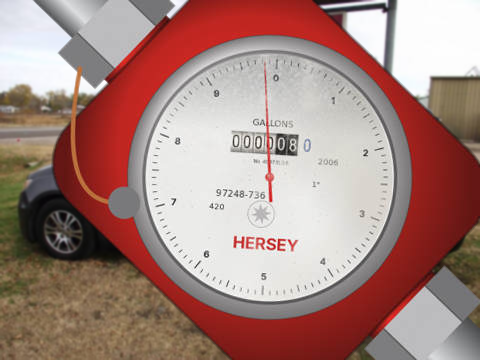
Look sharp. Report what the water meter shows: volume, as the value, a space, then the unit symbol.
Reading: 79.8 gal
